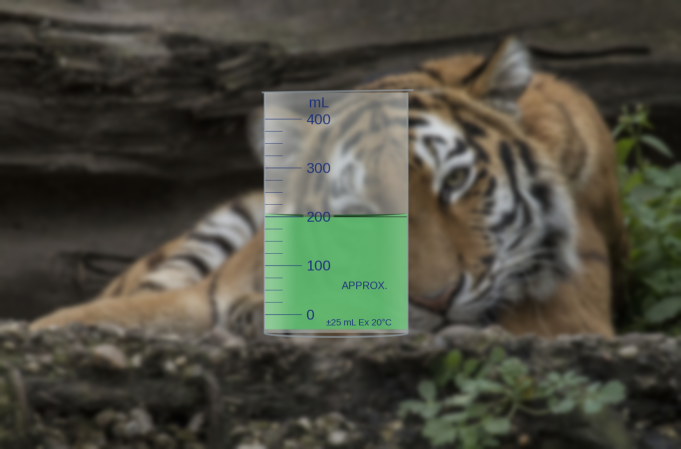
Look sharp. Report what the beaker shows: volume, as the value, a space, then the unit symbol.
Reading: 200 mL
